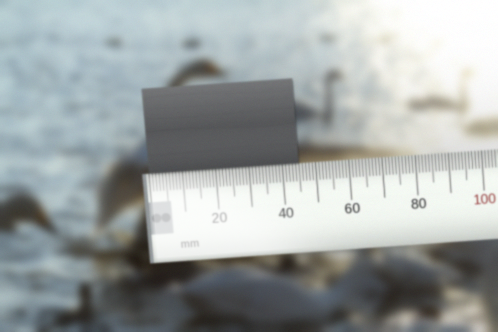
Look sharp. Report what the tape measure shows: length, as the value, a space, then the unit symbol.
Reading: 45 mm
